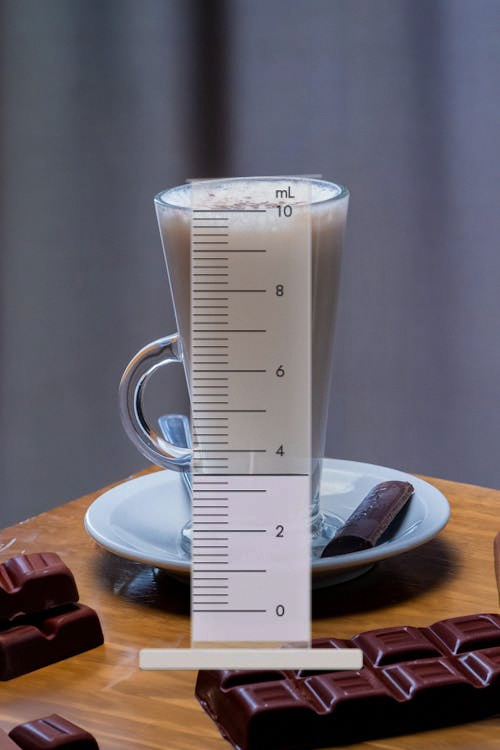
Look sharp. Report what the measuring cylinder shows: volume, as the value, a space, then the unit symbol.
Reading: 3.4 mL
